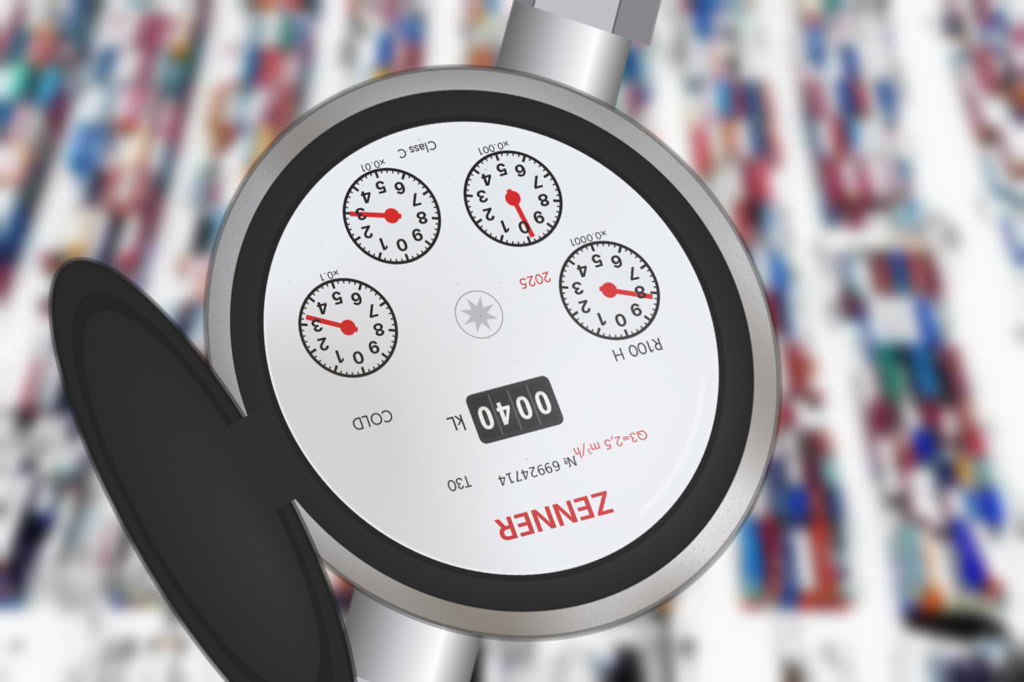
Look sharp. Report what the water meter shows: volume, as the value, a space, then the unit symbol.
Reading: 40.3298 kL
